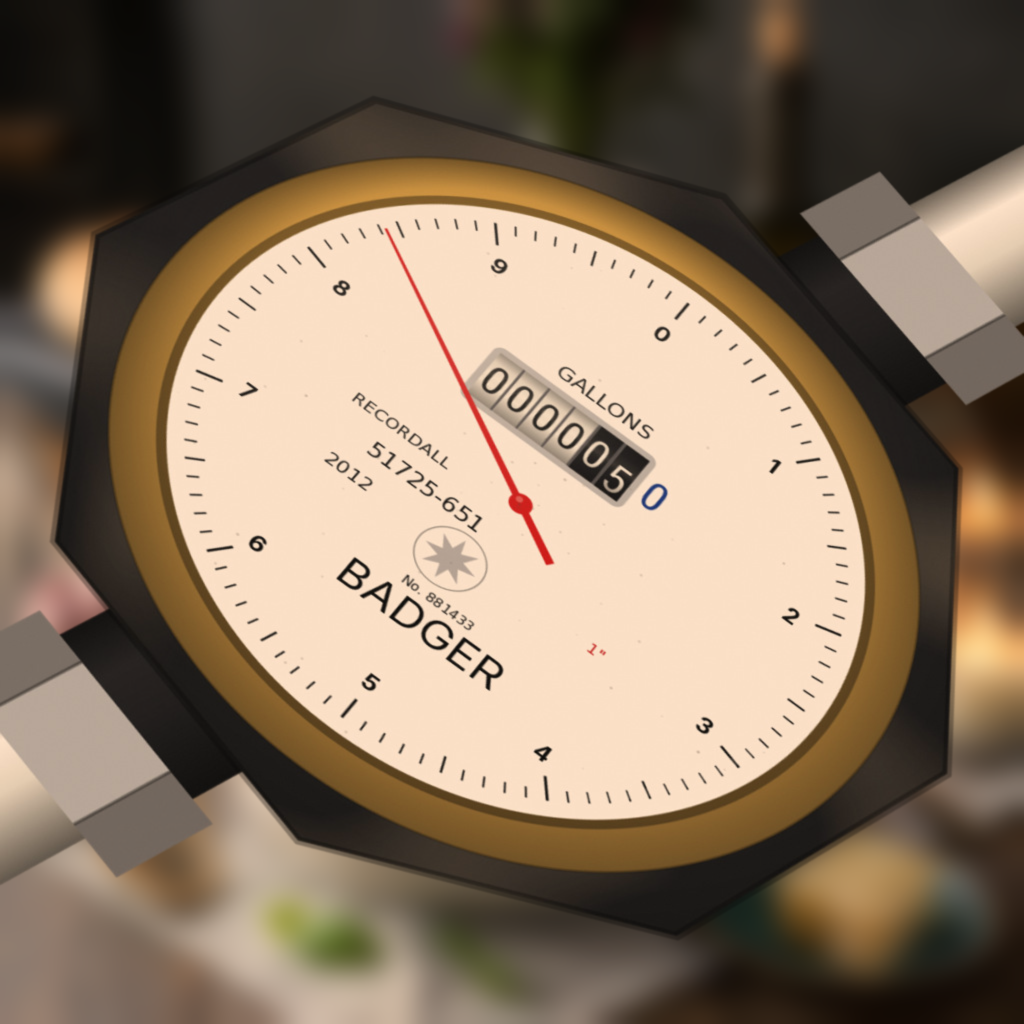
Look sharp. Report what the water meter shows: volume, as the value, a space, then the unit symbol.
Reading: 48.4 gal
